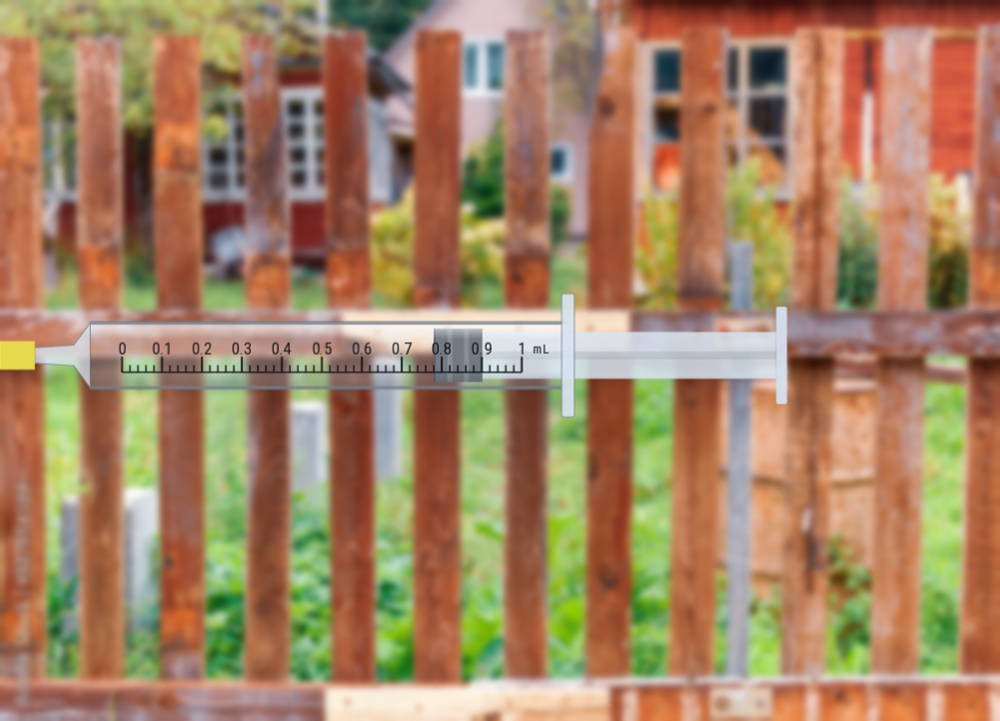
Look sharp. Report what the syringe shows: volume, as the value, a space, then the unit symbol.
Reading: 0.78 mL
